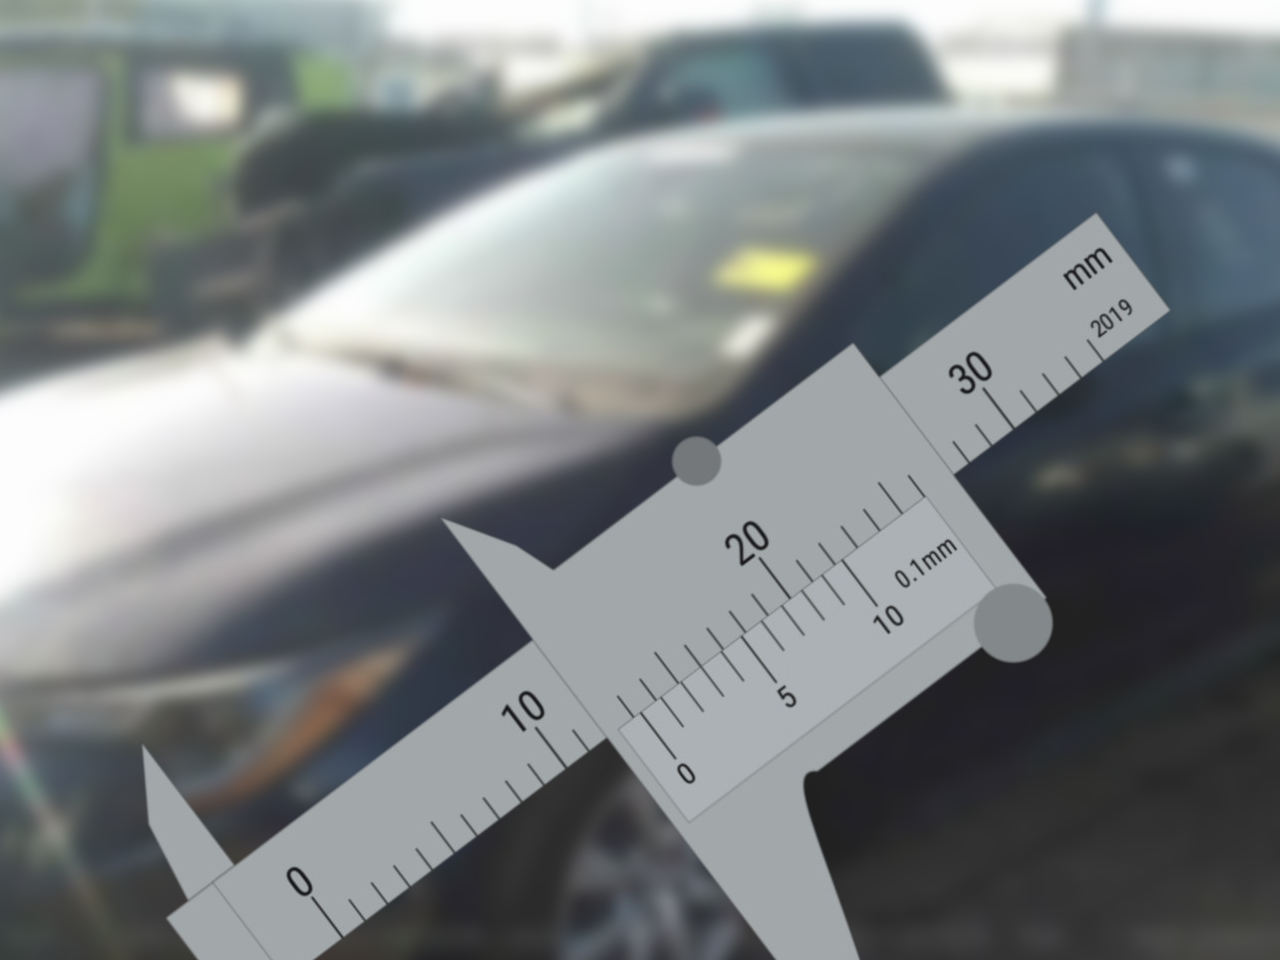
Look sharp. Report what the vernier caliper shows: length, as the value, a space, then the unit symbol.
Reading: 13.3 mm
